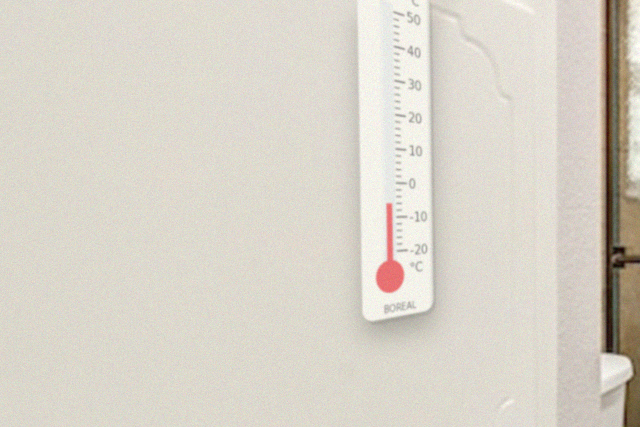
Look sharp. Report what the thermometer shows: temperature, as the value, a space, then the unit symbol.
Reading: -6 °C
